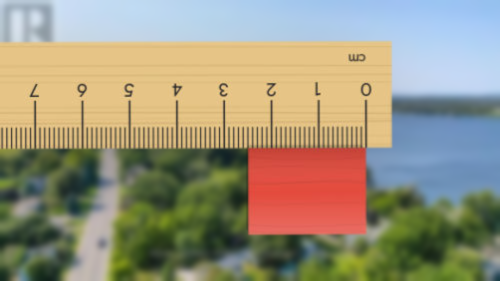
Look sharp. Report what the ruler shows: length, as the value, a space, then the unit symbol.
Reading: 2.5 cm
